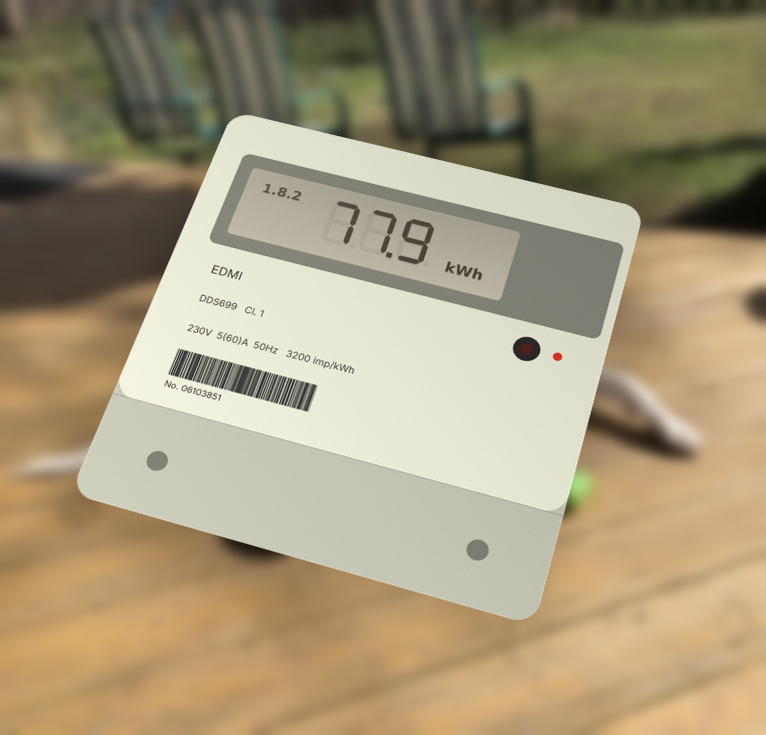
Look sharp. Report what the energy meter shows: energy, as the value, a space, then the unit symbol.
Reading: 77.9 kWh
